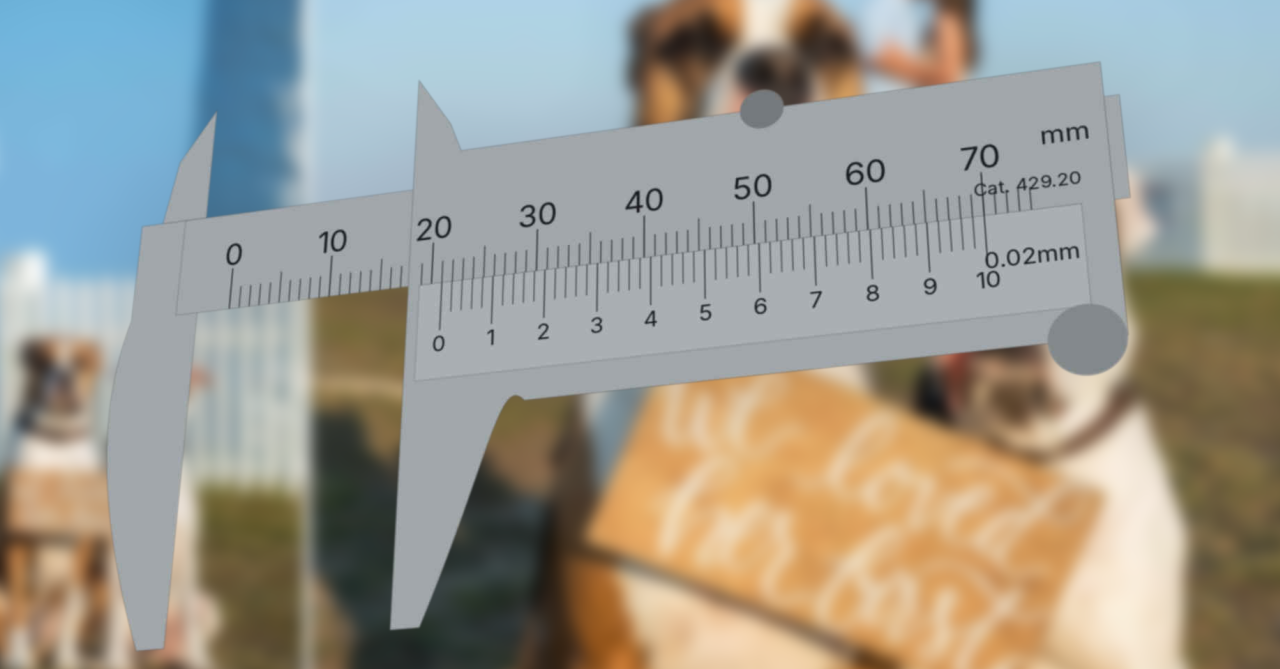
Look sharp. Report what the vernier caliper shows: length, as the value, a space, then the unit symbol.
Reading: 21.0 mm
